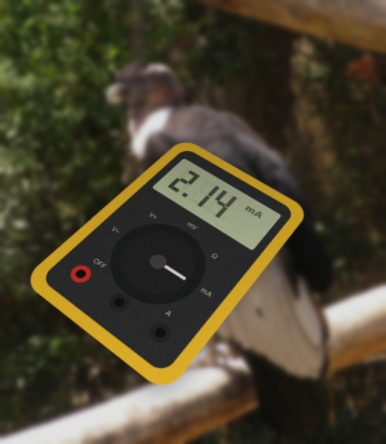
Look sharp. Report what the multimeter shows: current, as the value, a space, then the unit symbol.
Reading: 2.14 mA
